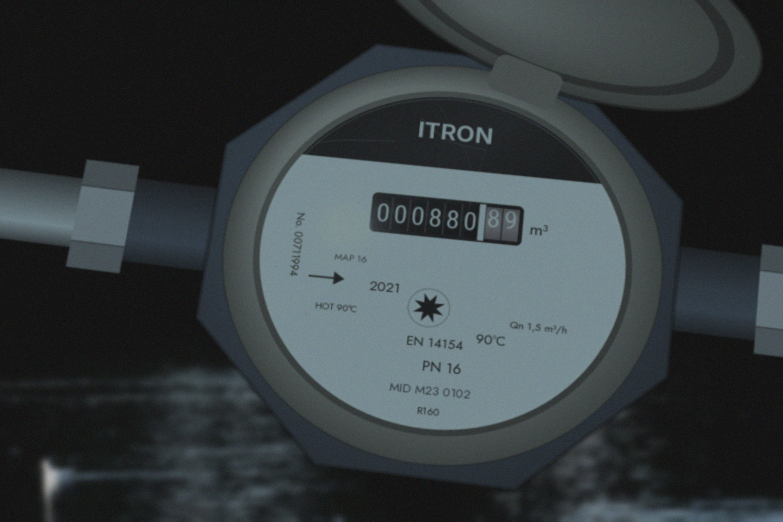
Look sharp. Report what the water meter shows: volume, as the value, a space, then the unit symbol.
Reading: 880.89 m³
